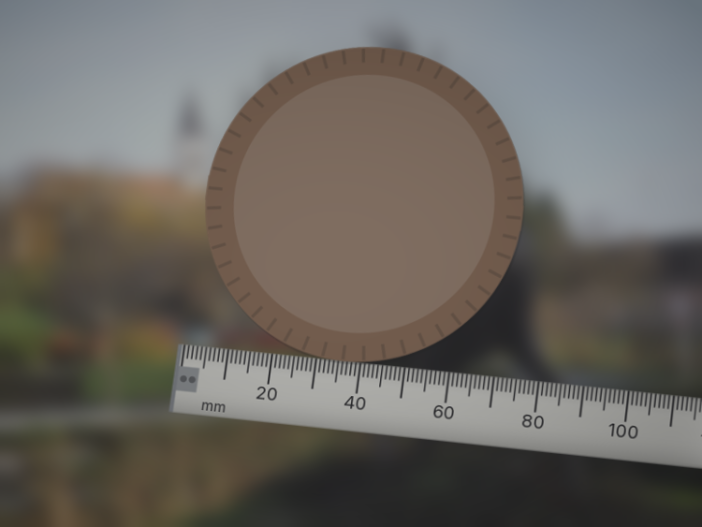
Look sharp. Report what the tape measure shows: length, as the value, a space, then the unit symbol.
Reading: 72 mm
